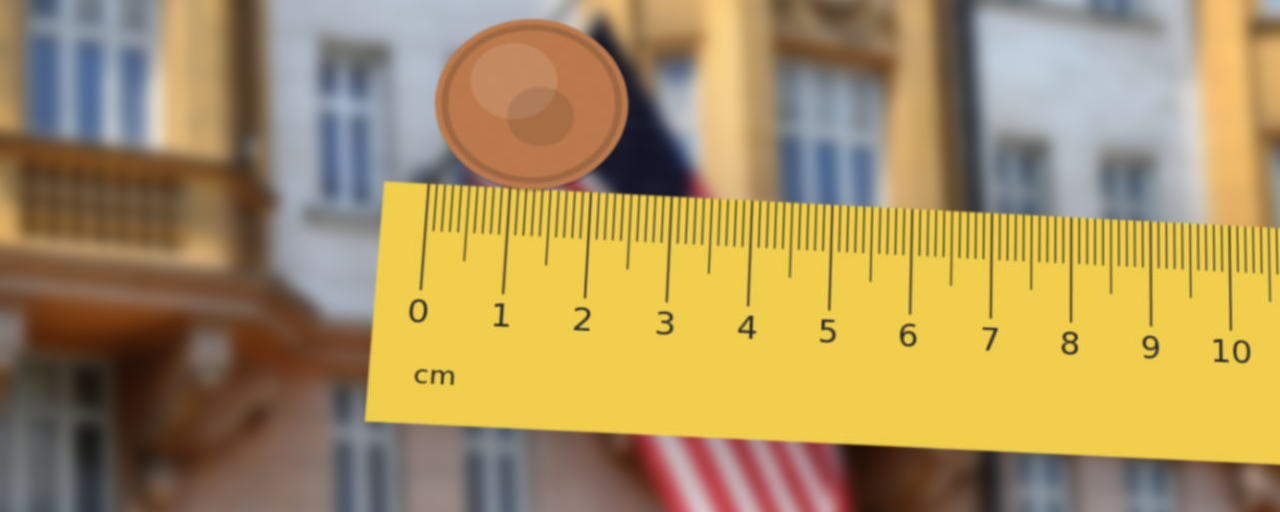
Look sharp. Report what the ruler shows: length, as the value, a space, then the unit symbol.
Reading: 2.4 cm
